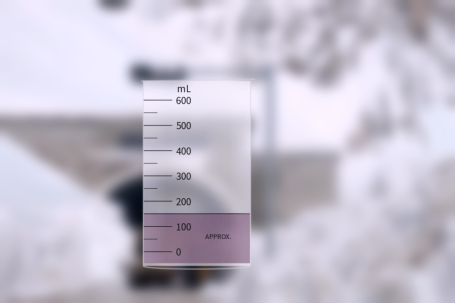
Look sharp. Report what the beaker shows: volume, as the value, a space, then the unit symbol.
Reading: 150 mL
